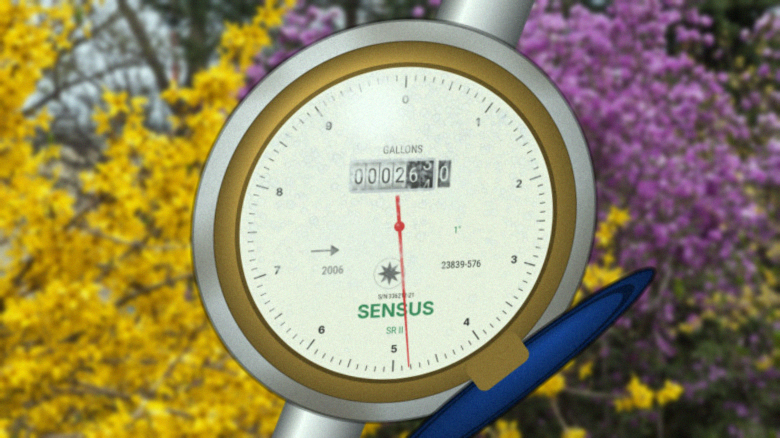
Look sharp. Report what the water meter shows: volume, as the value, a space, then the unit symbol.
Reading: 2634.8 gal
